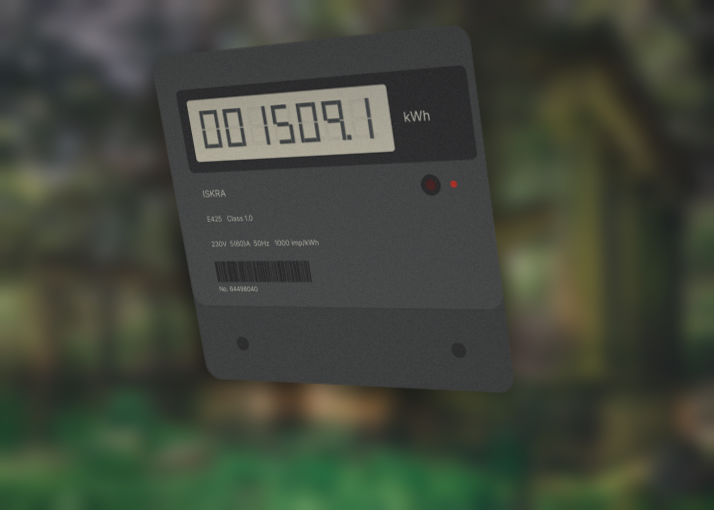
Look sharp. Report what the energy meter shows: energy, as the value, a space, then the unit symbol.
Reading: 1509.1 kWh
